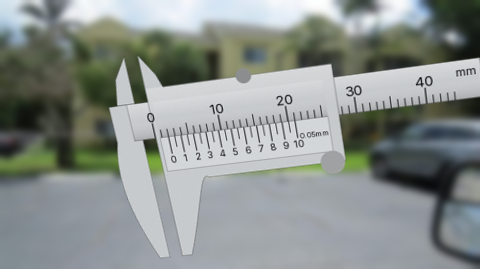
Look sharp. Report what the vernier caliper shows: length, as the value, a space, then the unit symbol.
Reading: 2.0 mm
